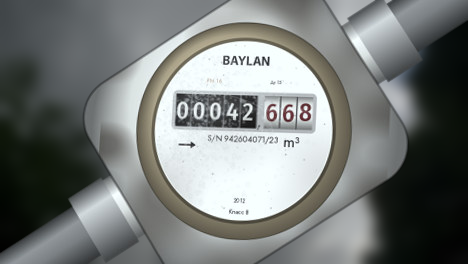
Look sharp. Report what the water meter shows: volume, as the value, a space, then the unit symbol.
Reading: 42.668 m³
